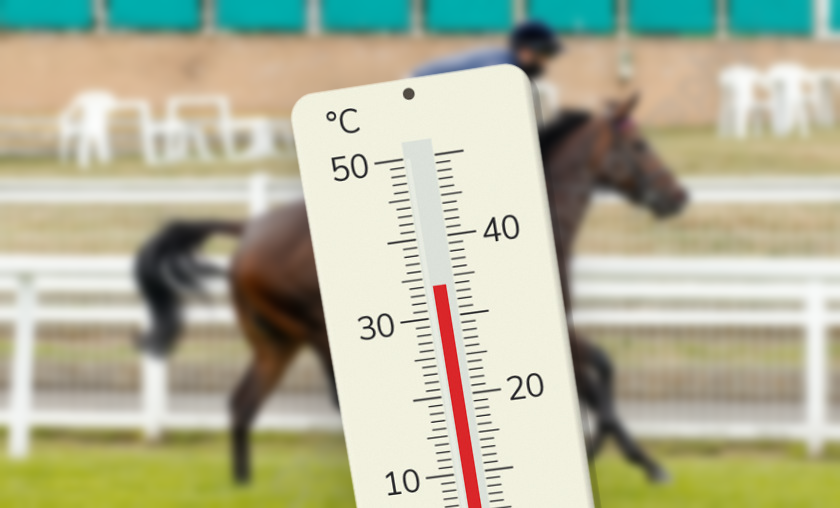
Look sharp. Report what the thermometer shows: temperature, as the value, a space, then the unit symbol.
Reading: 34 °C
